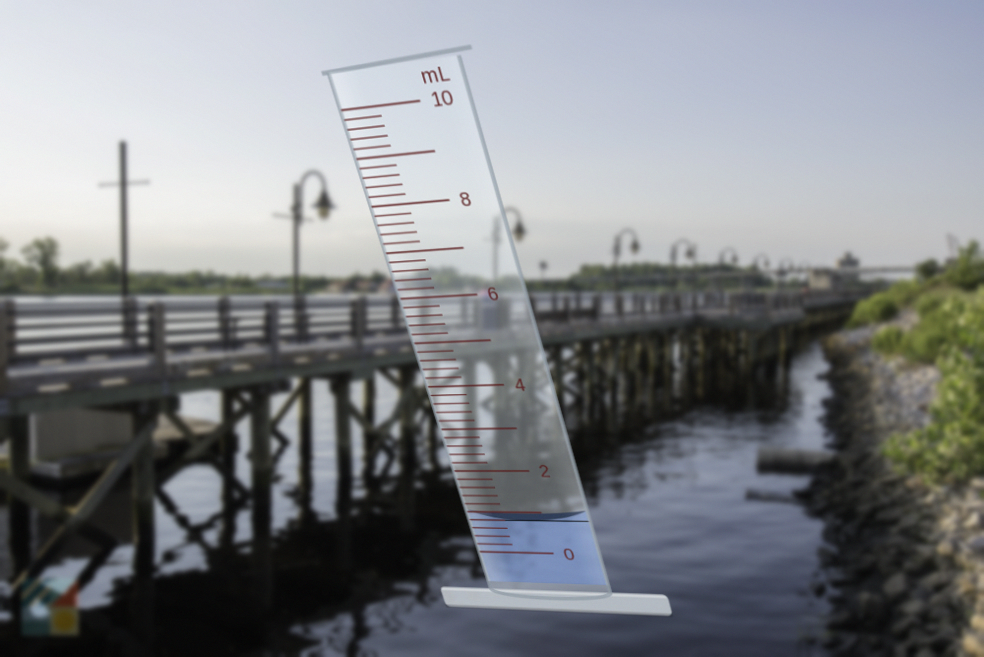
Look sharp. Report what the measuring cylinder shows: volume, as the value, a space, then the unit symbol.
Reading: 0.8 mL
